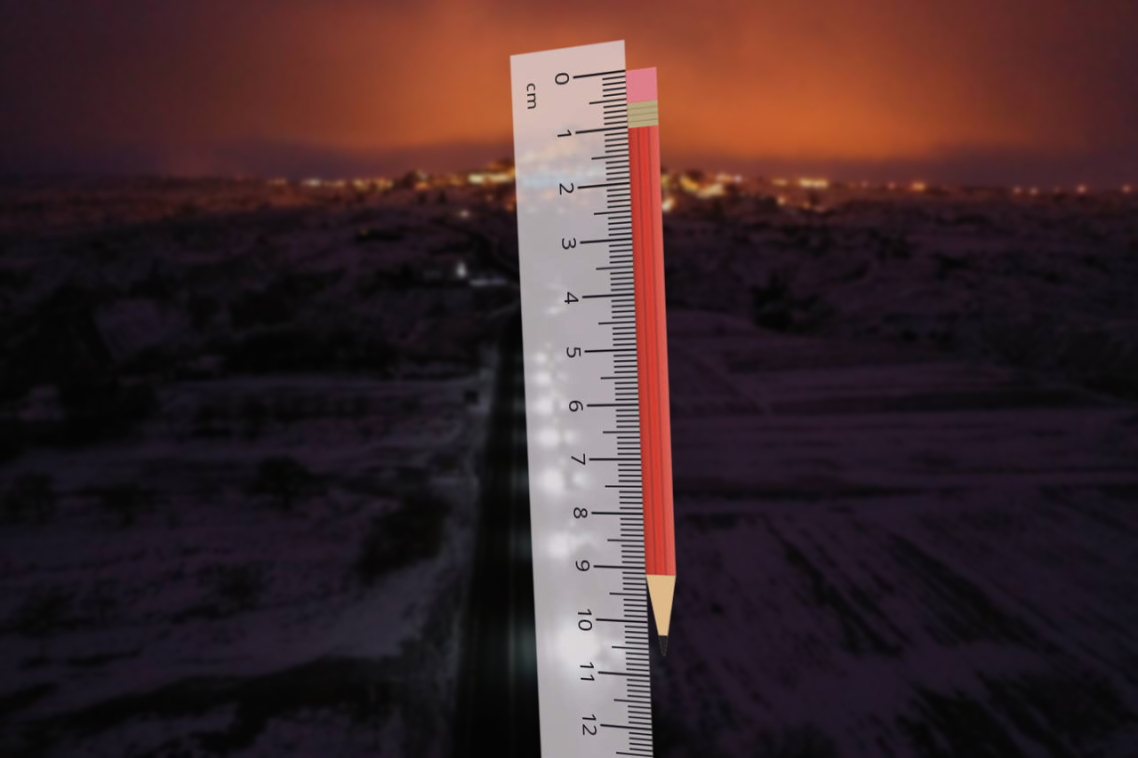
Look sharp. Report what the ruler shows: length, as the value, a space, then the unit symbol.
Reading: 10.6 cm
